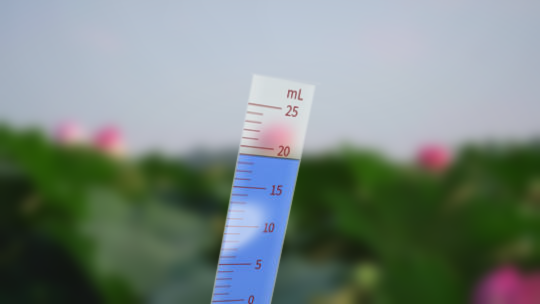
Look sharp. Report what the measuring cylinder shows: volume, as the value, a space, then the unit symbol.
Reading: 19 mL
